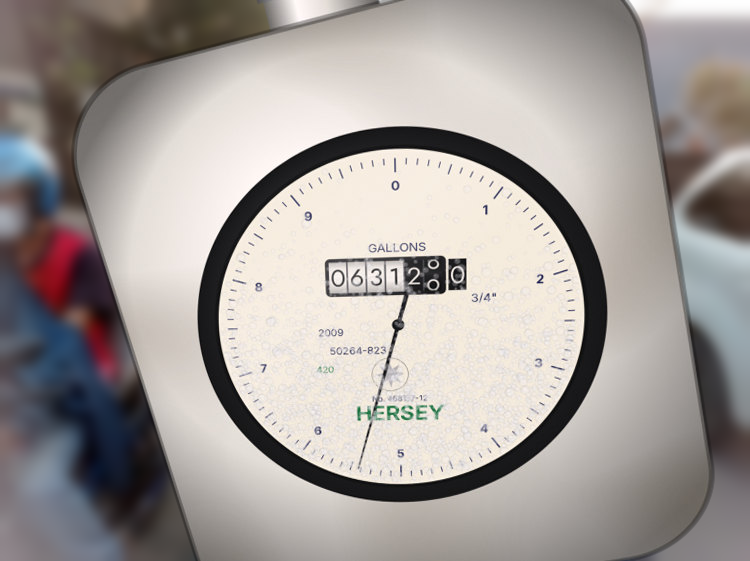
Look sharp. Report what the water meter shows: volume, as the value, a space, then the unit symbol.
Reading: 631285.4 gal
